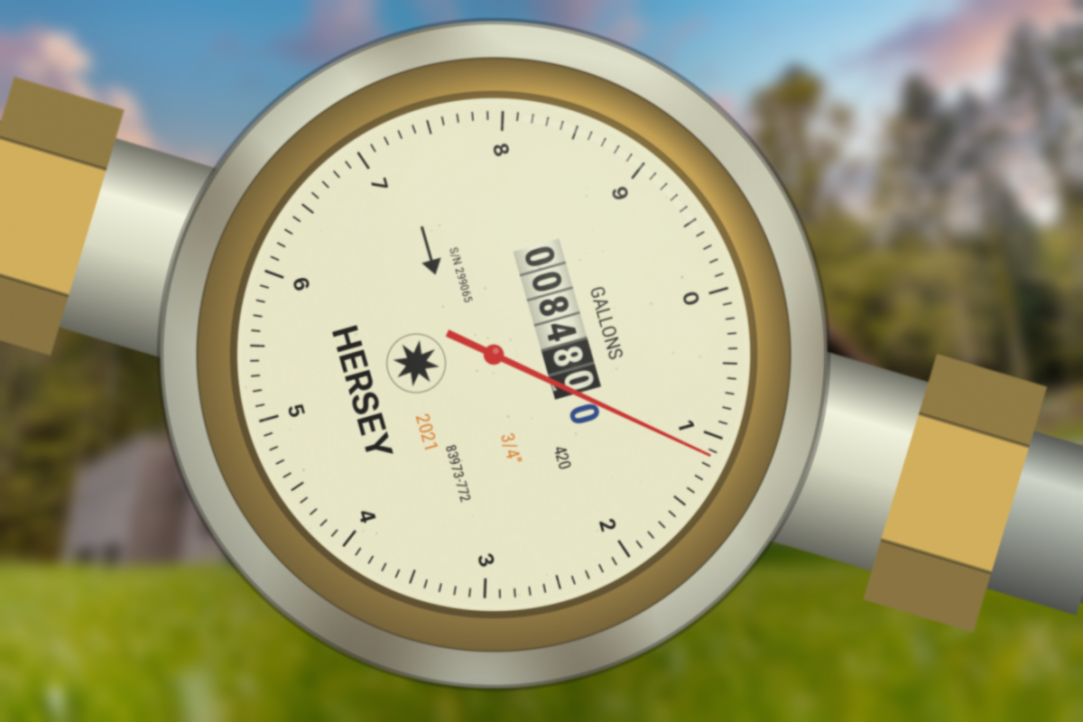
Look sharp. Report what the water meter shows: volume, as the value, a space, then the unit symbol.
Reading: 84801.1 gal
